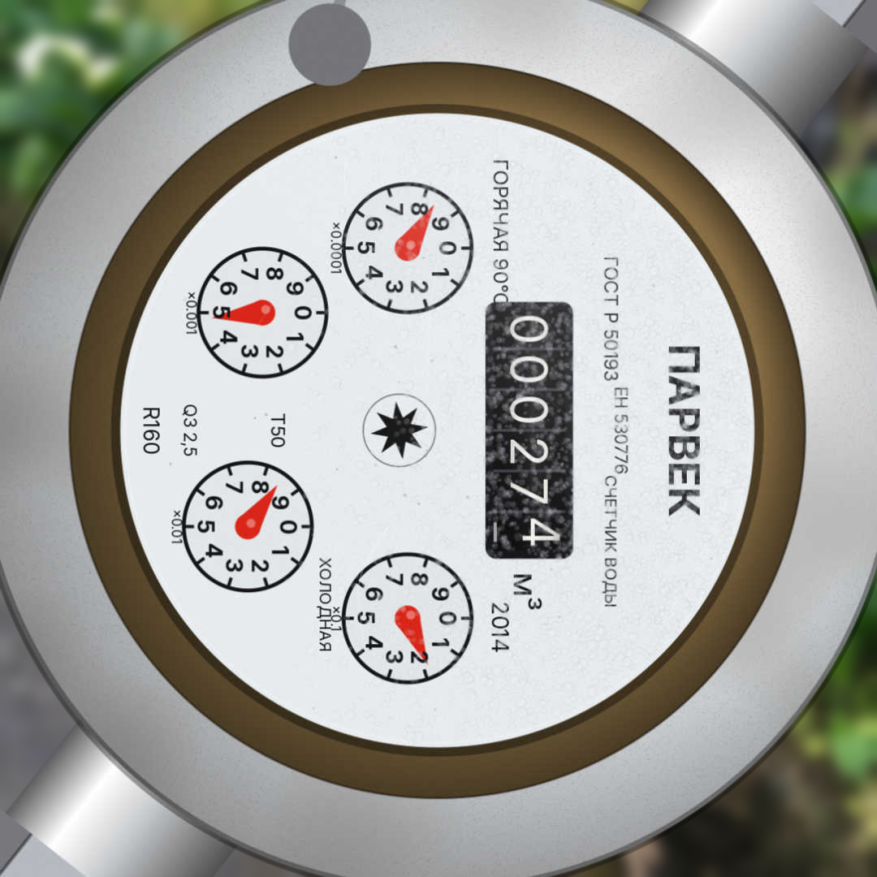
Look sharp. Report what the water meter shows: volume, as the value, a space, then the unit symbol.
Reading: 274.1848 m³
